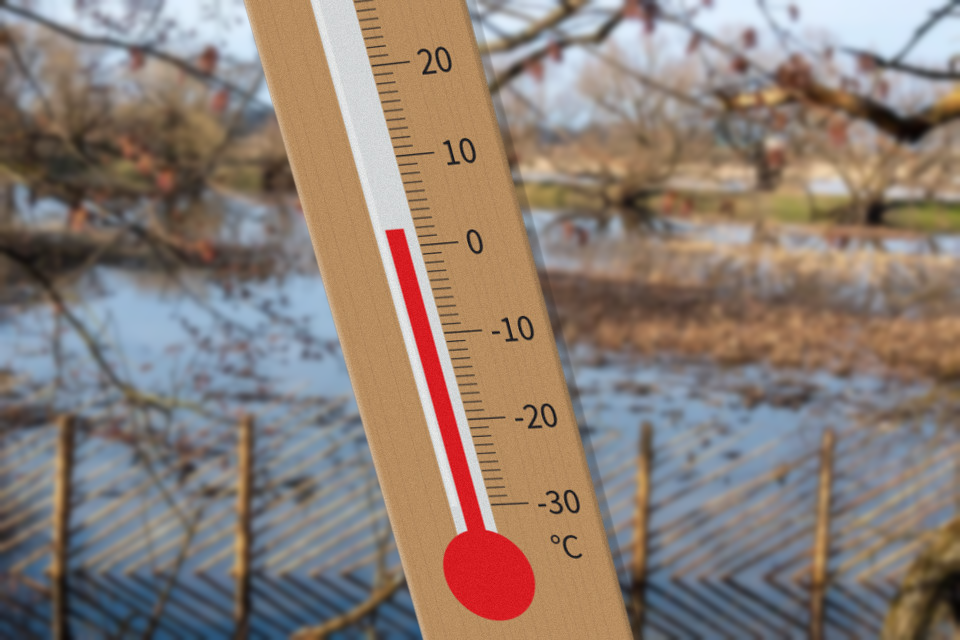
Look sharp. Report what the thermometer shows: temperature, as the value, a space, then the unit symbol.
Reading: 2 °C
